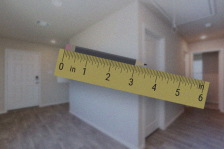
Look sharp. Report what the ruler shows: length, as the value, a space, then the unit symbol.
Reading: 3.5 in
